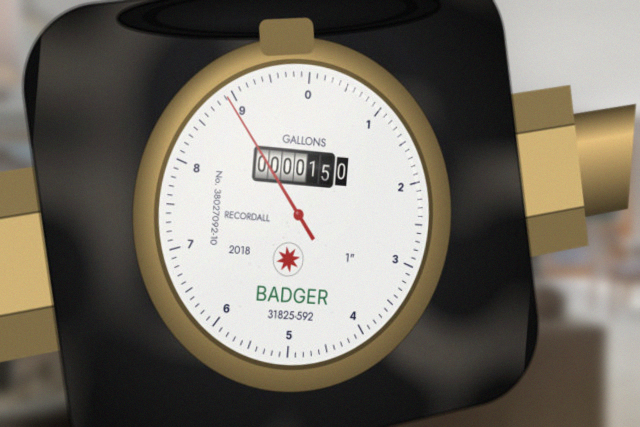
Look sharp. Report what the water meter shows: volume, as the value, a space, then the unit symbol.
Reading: 148.9 gal
